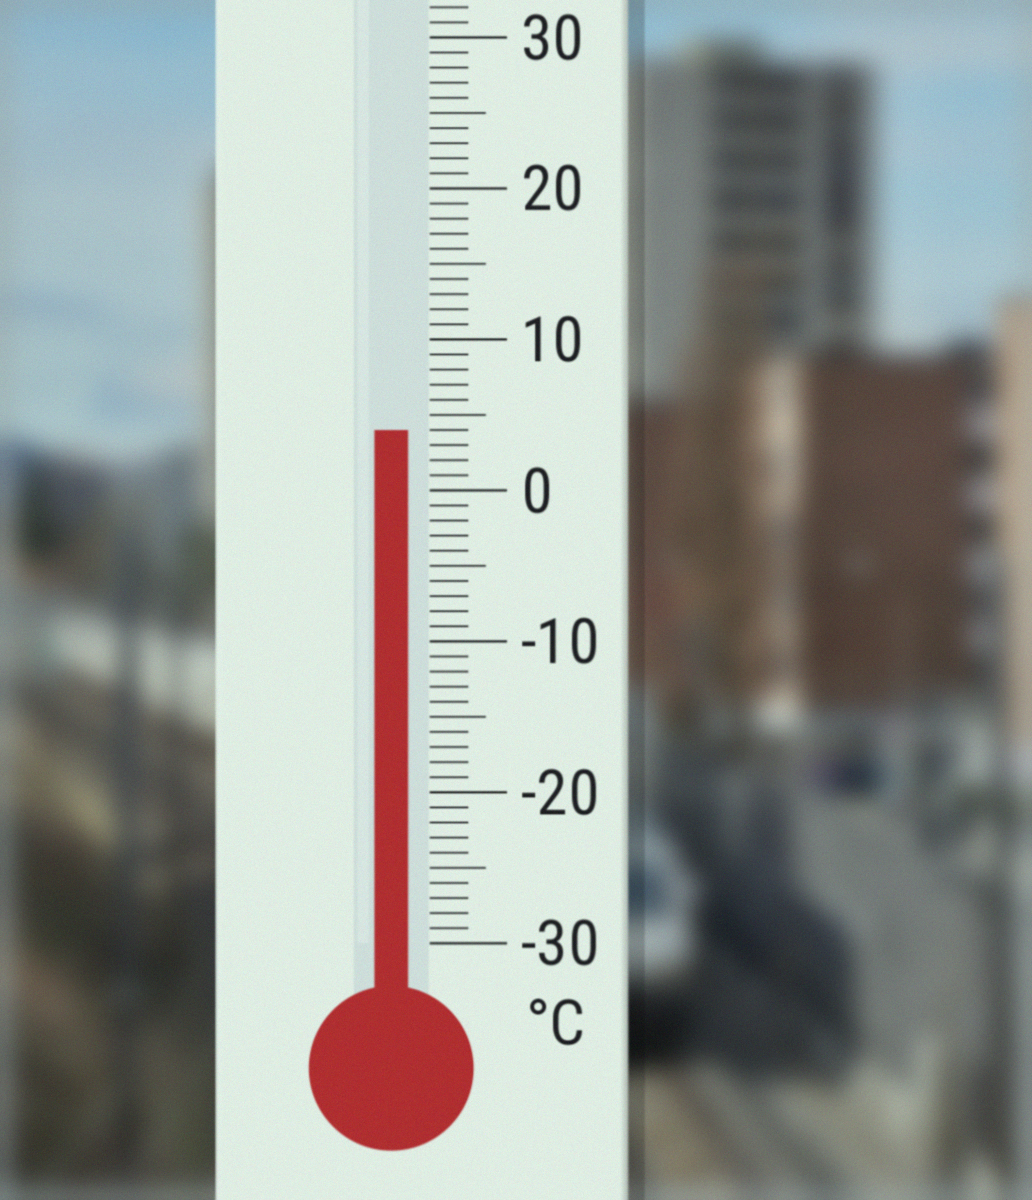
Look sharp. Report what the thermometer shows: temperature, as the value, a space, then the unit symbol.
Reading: 4 °C
